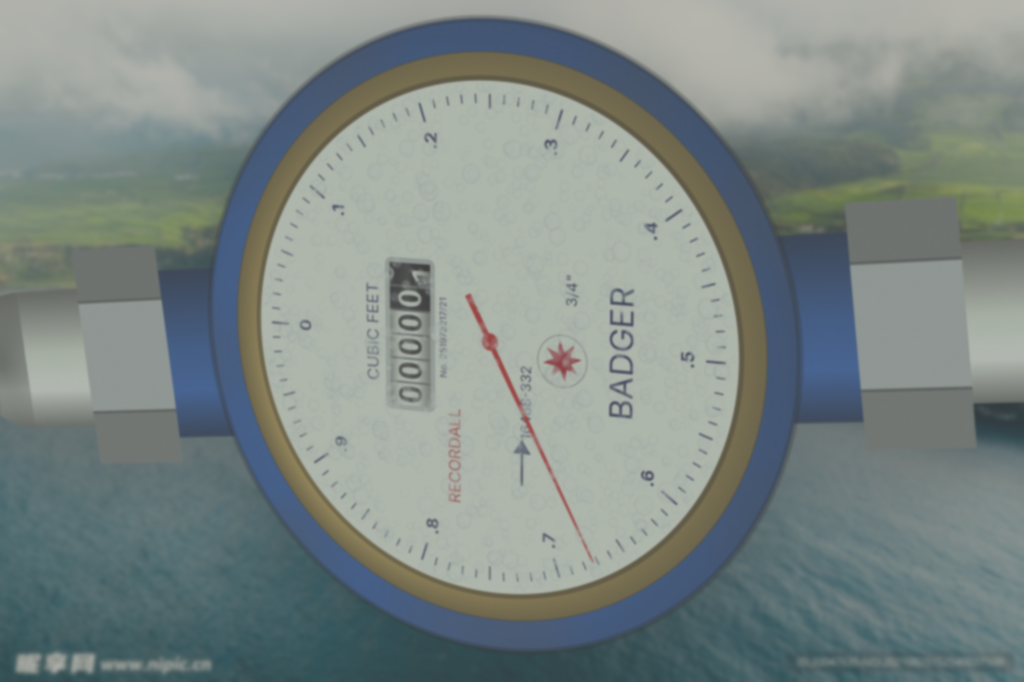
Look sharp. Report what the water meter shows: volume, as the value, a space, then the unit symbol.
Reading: 0.67 ft³
